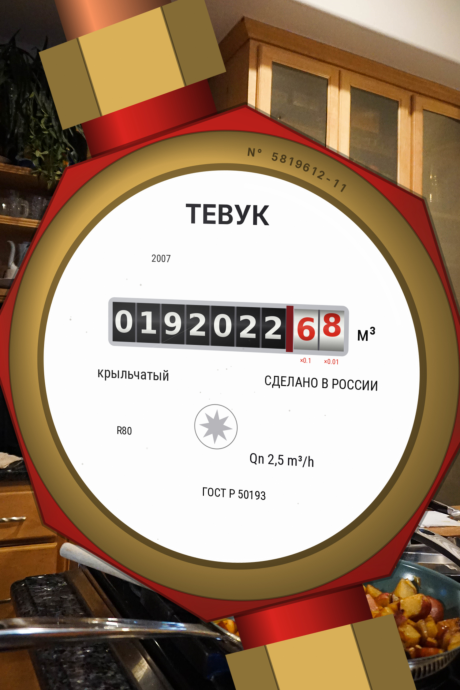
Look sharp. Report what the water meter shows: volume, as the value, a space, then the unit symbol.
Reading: 192022.68 m³
